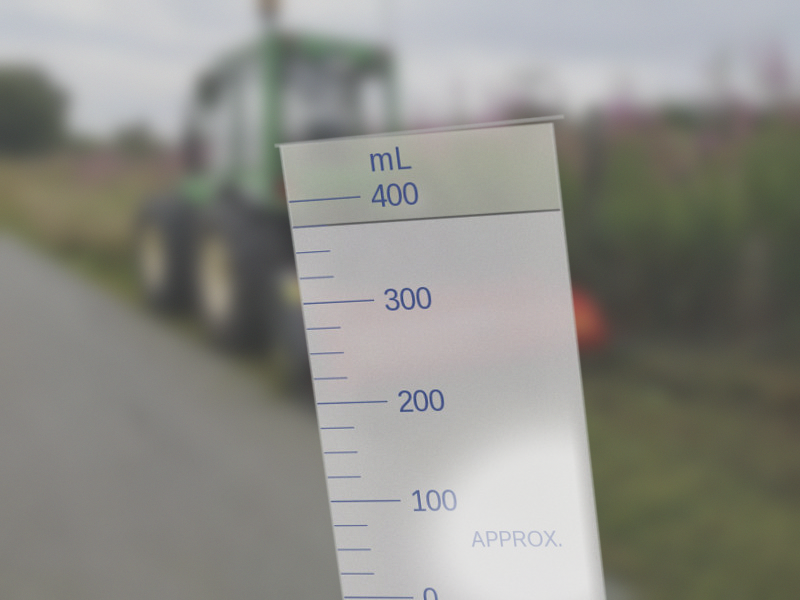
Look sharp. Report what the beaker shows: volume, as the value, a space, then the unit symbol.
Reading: 375 mL
